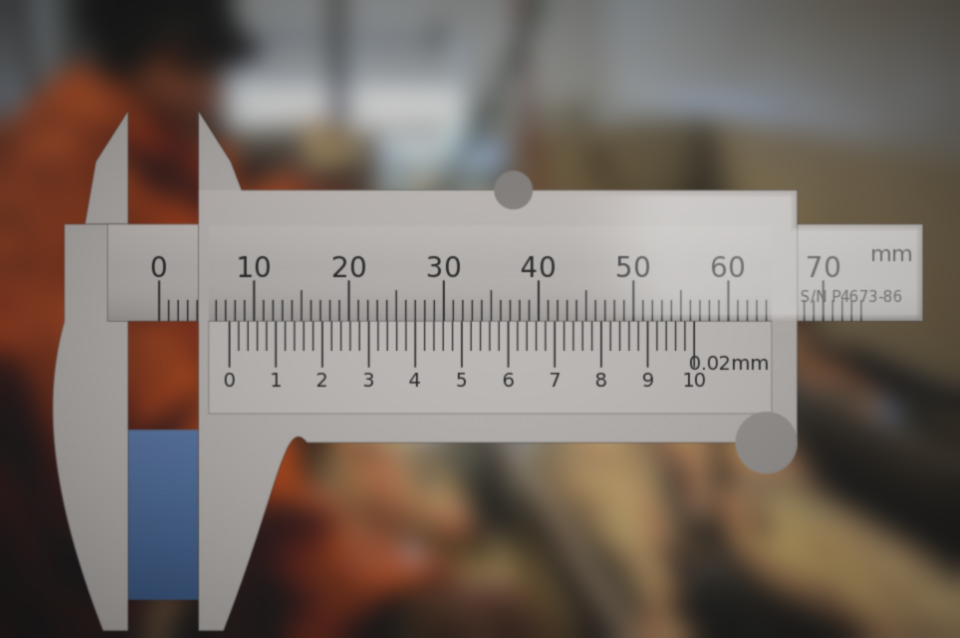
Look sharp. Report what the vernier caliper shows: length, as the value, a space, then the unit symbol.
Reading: 7.4 mm
